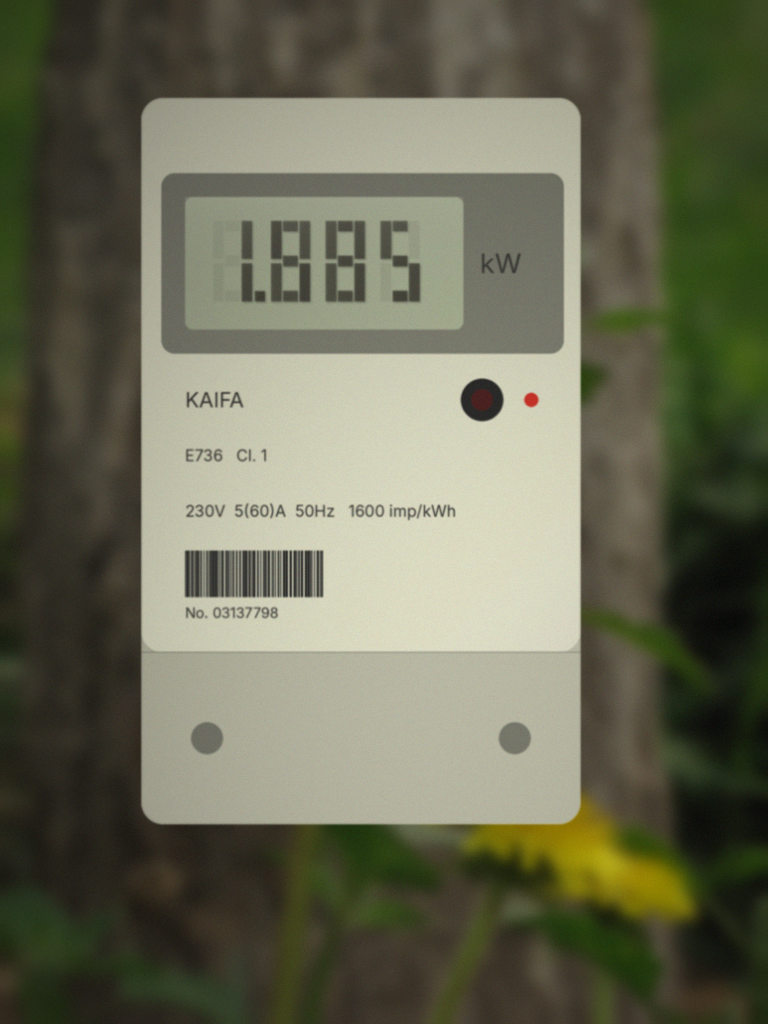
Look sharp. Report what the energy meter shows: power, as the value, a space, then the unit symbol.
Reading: 1.885 kW
